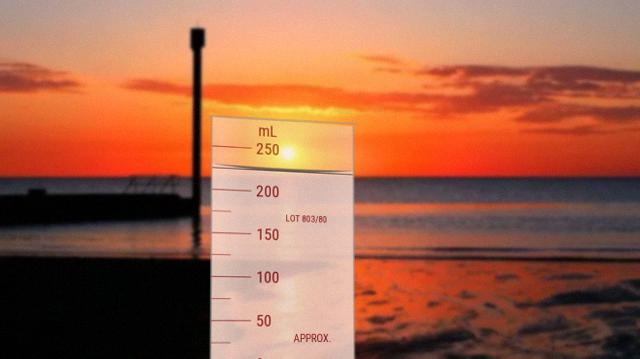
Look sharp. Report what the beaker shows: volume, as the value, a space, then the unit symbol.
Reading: 225 mL
